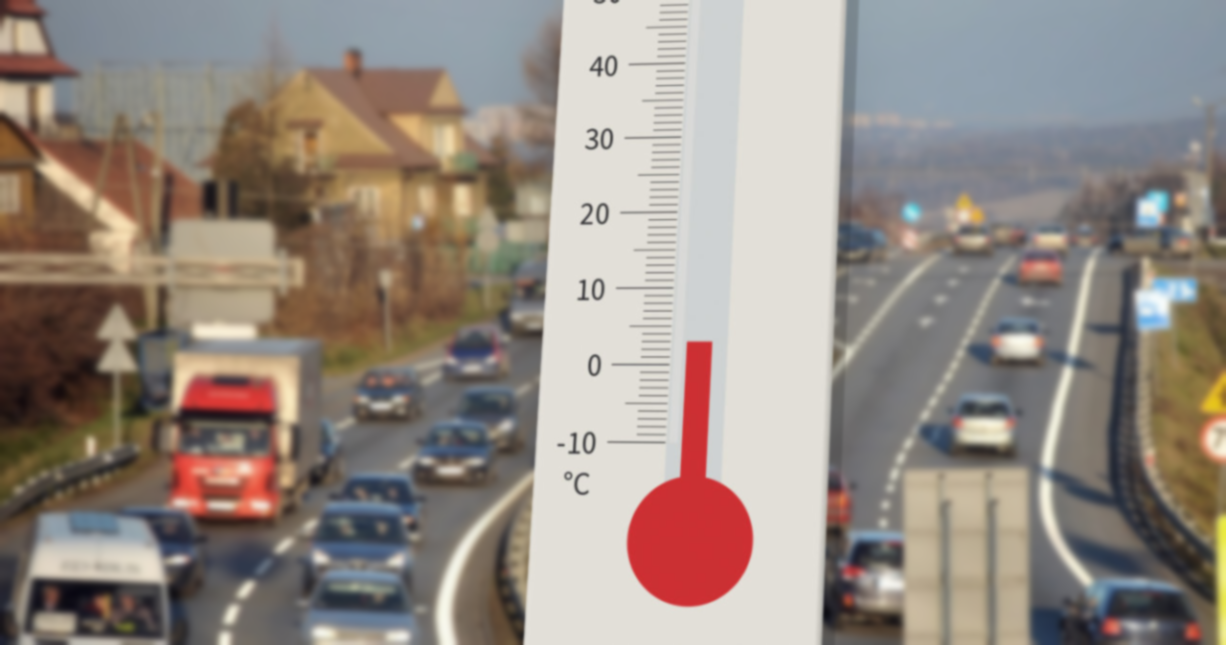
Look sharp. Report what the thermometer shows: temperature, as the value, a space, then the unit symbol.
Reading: 3 °C
